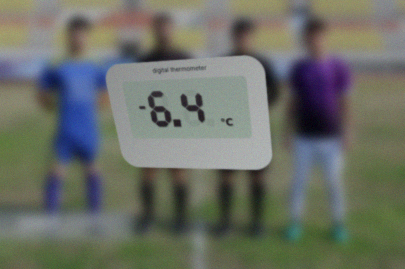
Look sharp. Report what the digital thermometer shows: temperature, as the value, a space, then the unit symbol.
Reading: -6.4 °C
